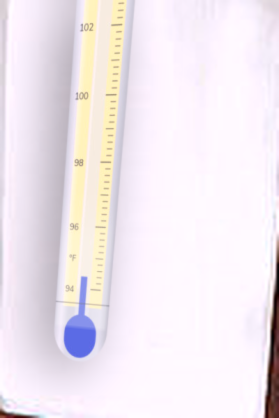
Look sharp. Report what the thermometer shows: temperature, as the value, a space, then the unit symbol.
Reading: 94.4 °F
